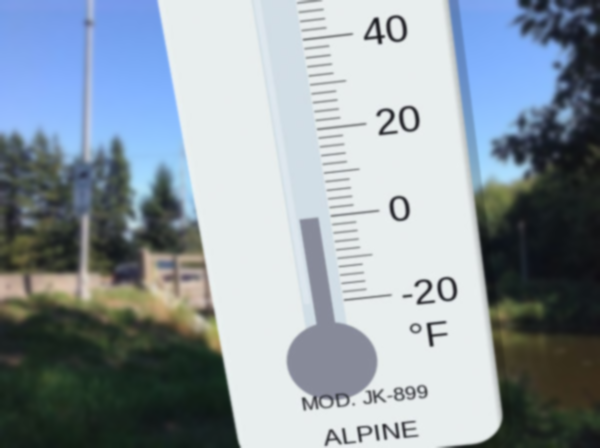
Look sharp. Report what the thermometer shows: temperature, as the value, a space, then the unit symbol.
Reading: 0 °F
